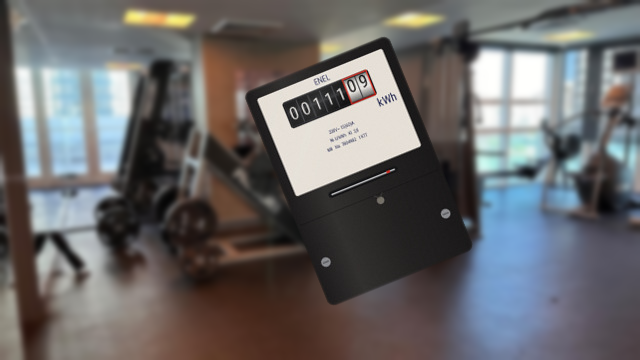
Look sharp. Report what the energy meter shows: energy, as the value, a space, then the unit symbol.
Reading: 111.09 kWh
